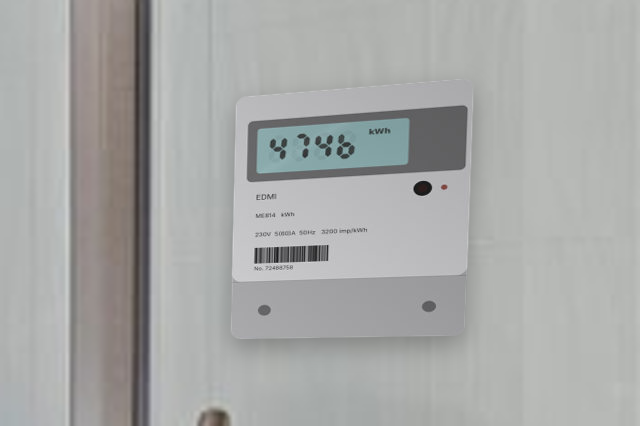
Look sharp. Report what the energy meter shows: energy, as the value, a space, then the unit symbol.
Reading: 4746 kWh
